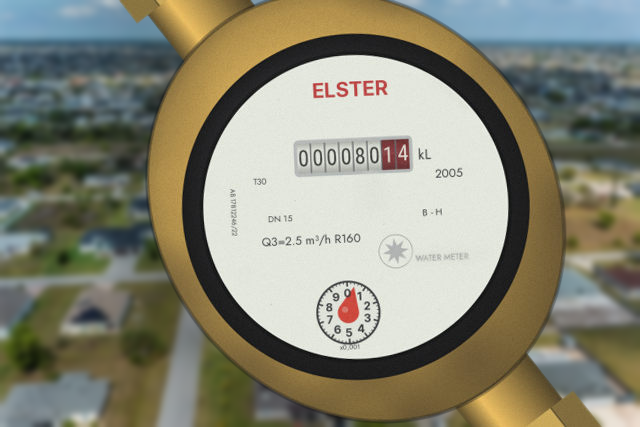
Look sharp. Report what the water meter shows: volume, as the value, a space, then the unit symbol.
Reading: 80.140 kL
